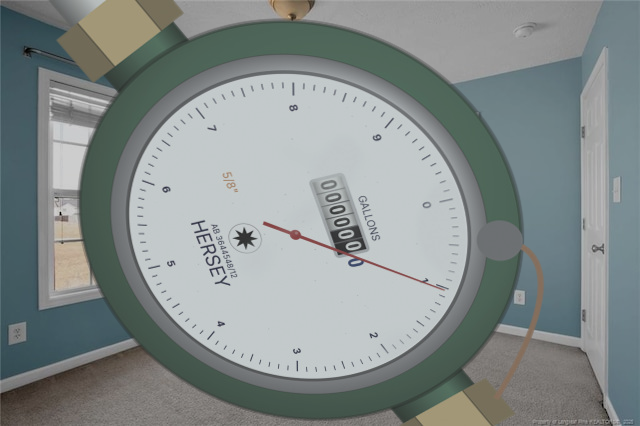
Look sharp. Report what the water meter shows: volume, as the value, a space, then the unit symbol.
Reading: 1.0 gal
